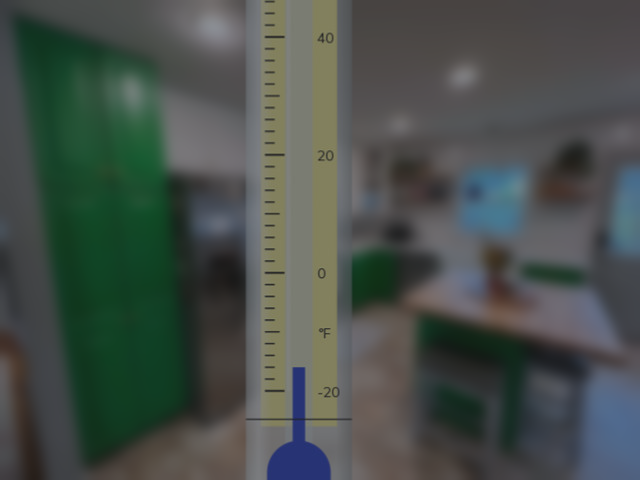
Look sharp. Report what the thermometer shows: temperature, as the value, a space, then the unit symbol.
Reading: -16 °F
